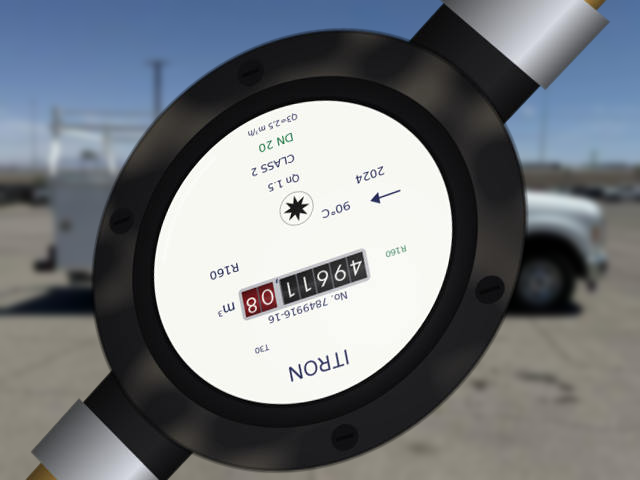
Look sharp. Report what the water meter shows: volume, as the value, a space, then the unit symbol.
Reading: 49611.08 m³
